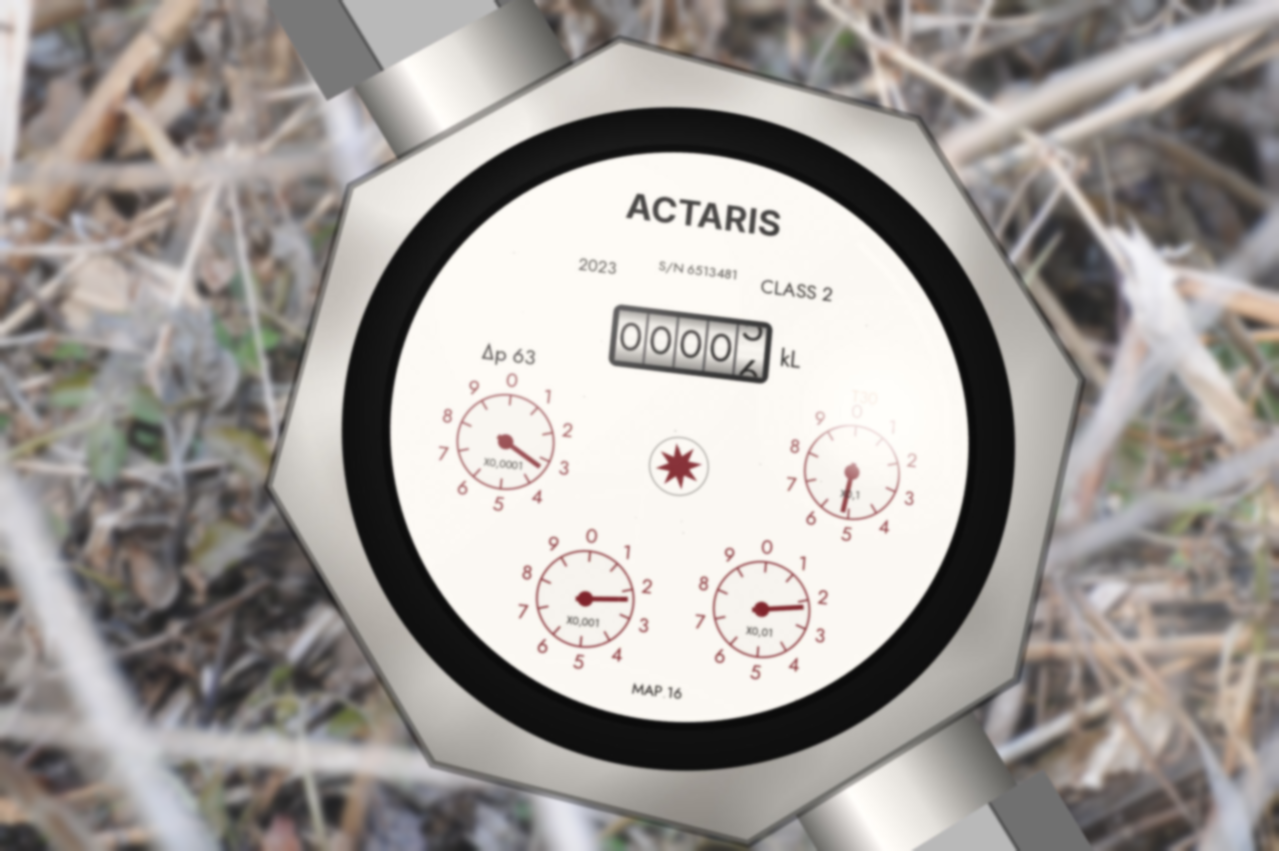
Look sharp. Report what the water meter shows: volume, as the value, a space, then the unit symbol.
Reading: 5.5223 kL
